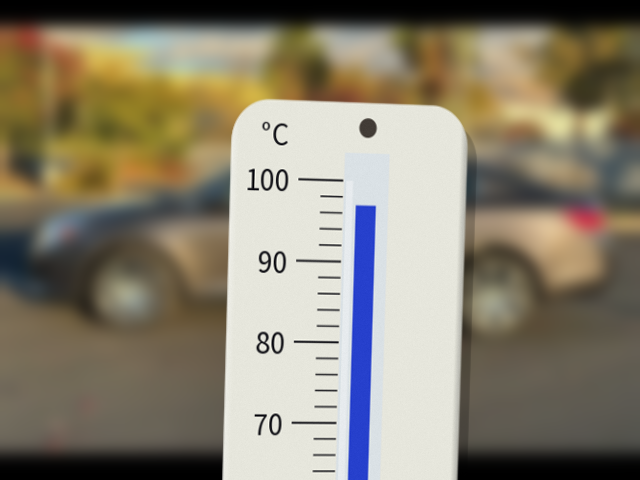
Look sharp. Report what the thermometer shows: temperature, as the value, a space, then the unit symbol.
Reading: 97 °C
